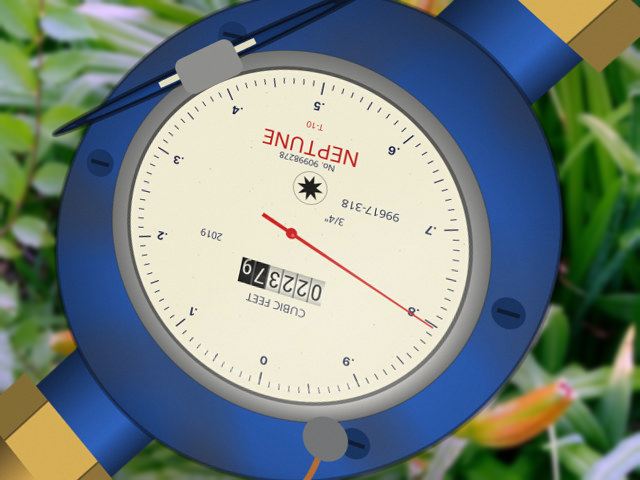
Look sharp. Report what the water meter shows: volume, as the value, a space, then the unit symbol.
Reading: 22378.80 ft³
